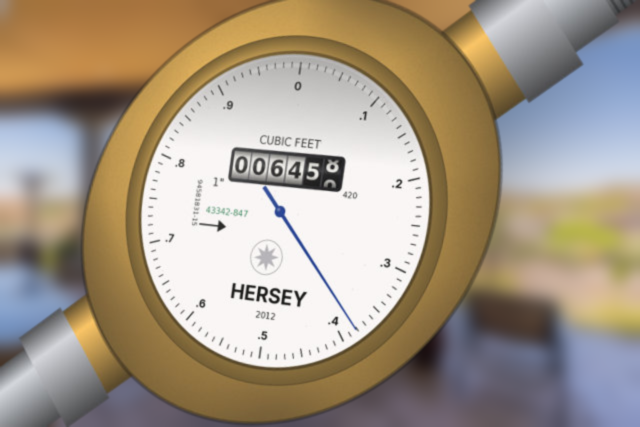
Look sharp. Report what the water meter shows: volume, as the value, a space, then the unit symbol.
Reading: 6458.38 ft³
